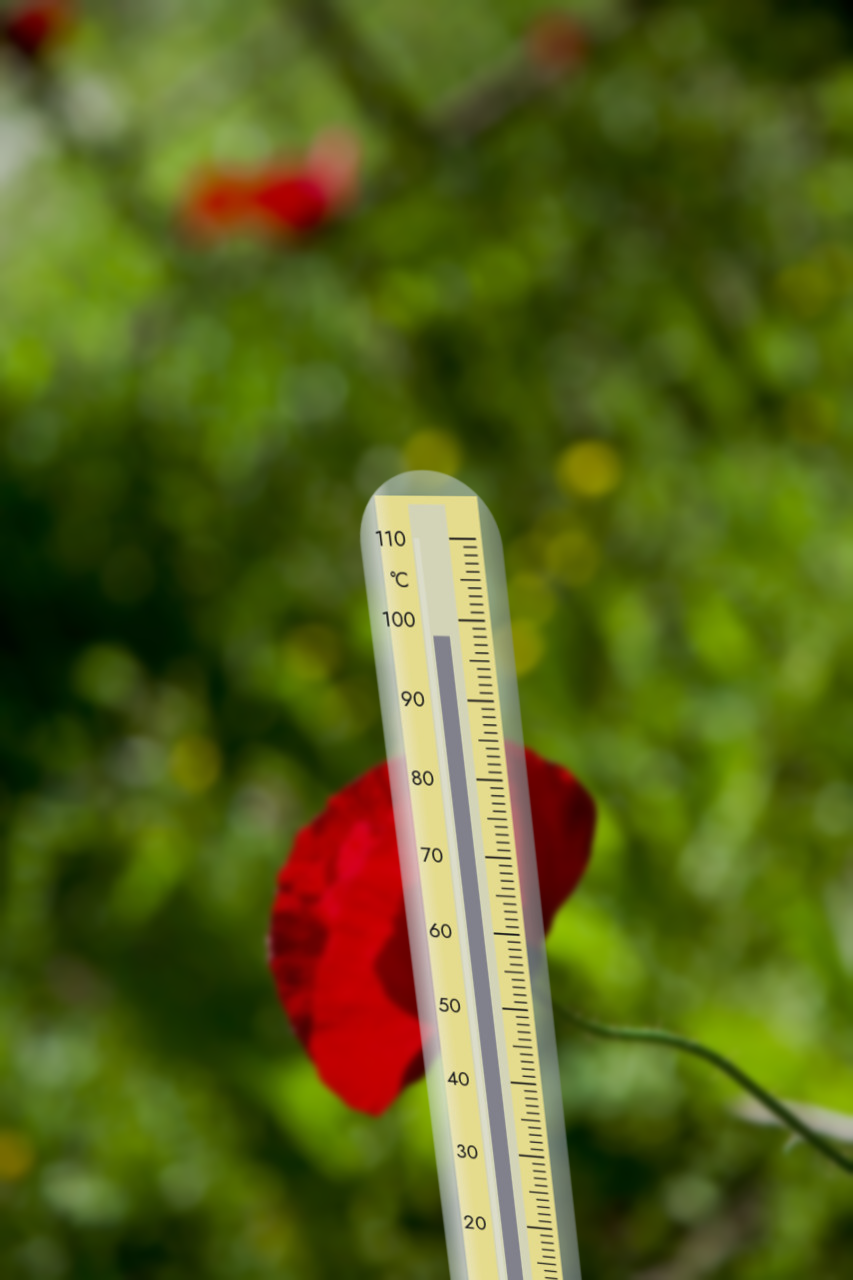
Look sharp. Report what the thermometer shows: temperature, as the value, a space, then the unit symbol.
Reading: 98 °C
